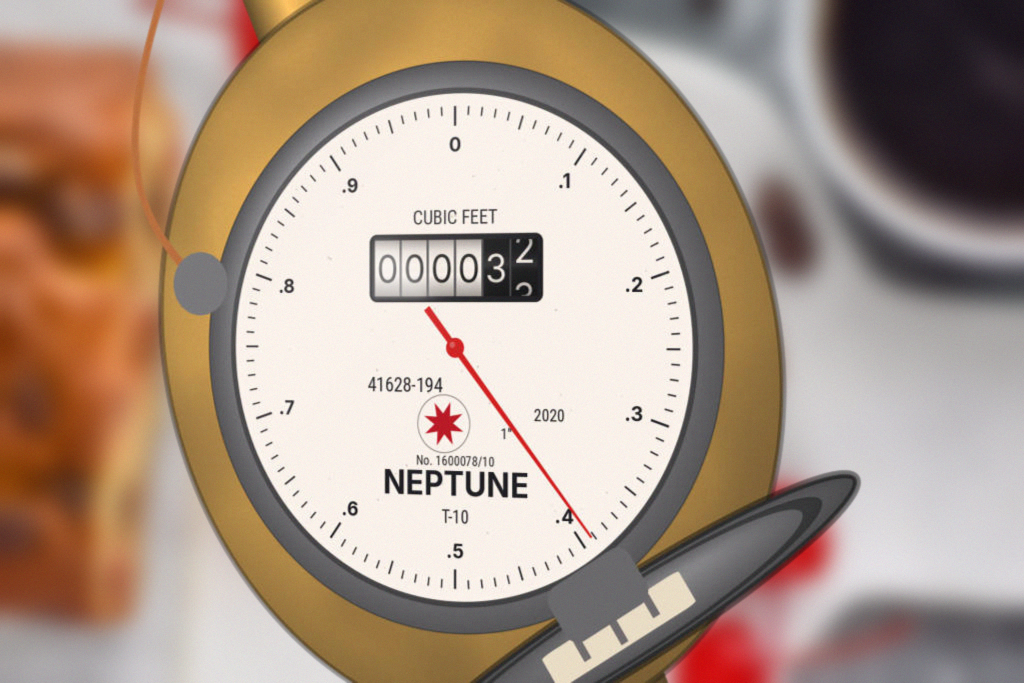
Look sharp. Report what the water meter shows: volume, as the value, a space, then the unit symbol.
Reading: 32.39 ft³
